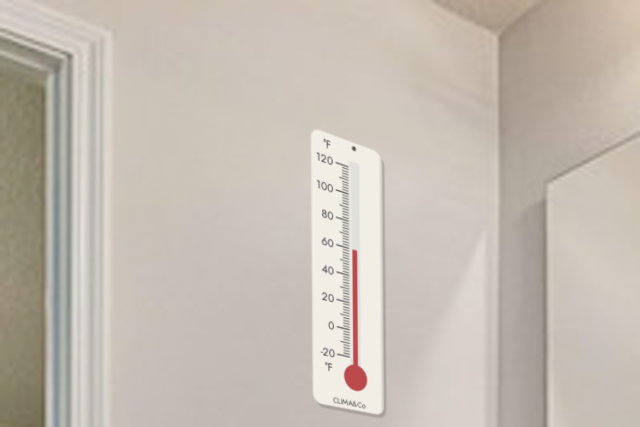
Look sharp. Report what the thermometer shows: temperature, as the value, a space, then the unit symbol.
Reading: 60 °F
